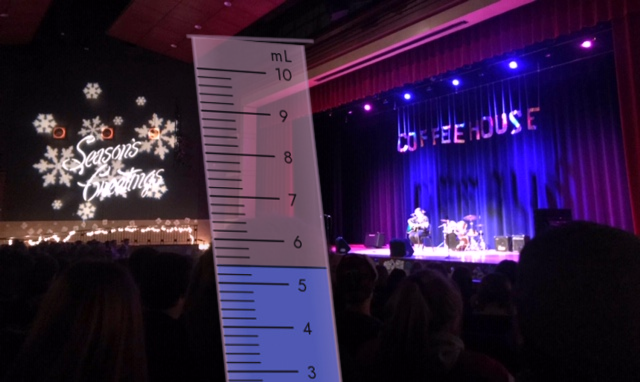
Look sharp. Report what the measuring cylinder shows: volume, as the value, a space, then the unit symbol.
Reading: 5.4 mL
